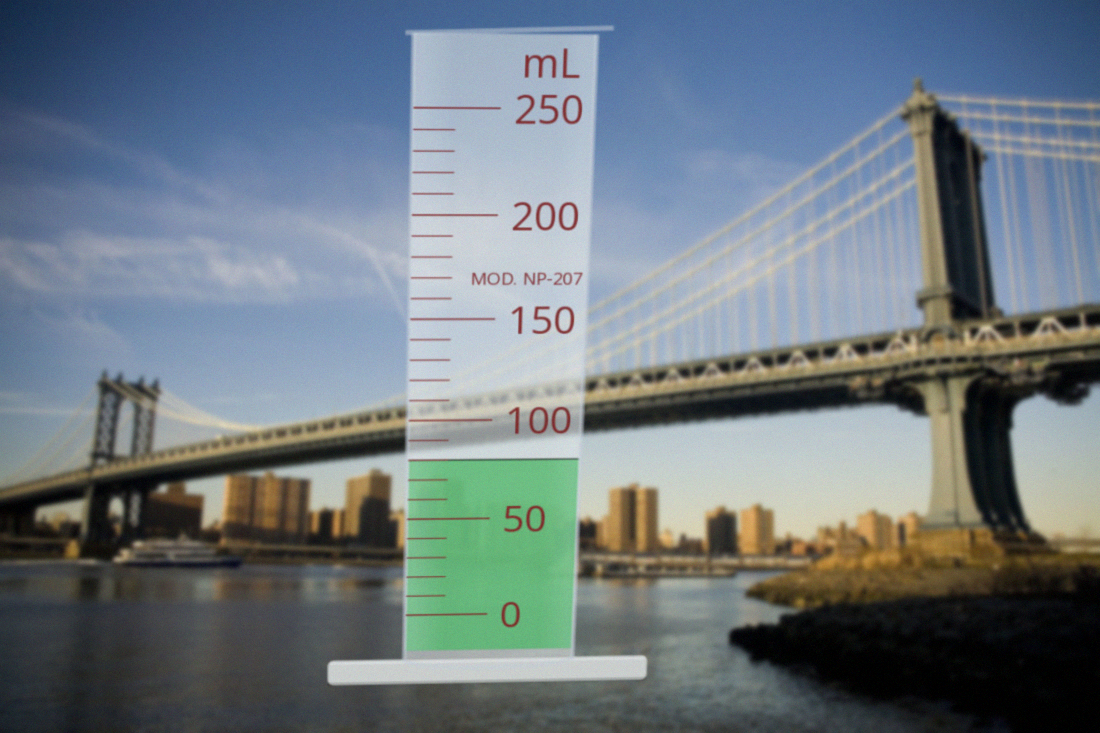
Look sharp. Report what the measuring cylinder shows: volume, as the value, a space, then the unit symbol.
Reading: 80 mL
